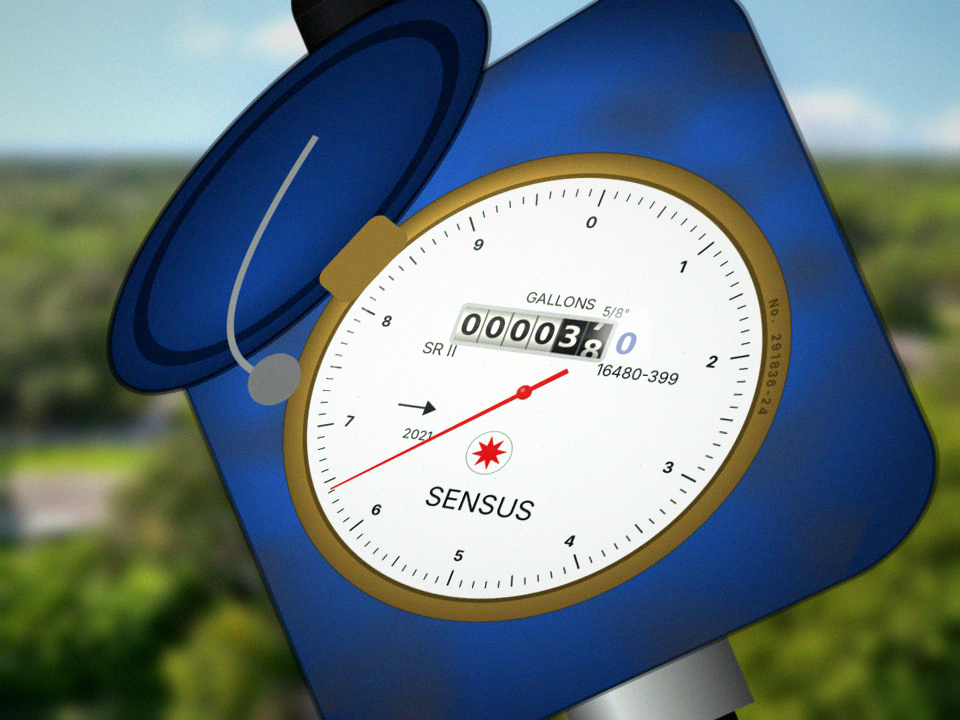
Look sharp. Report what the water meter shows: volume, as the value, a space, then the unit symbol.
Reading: 376.4 gal
